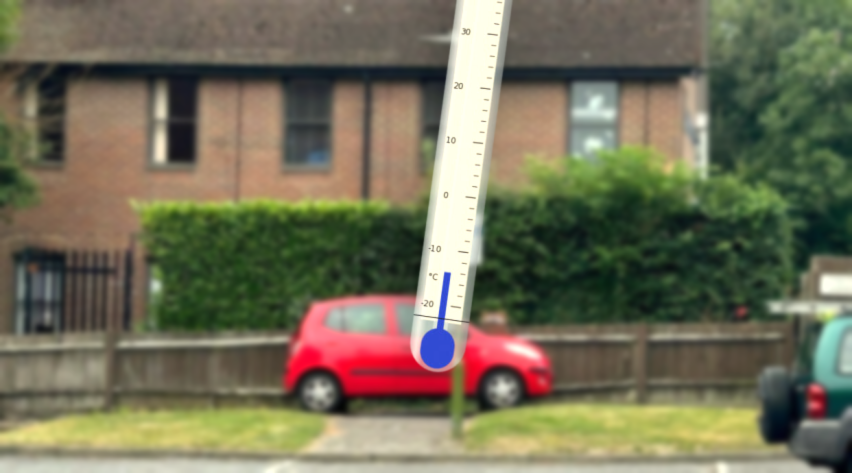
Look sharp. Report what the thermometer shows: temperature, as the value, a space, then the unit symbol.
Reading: -14 °C
